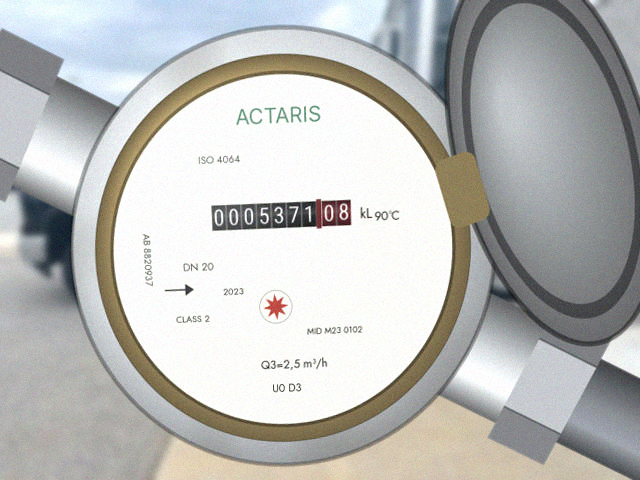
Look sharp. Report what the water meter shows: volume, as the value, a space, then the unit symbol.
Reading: 5371.08 kL
